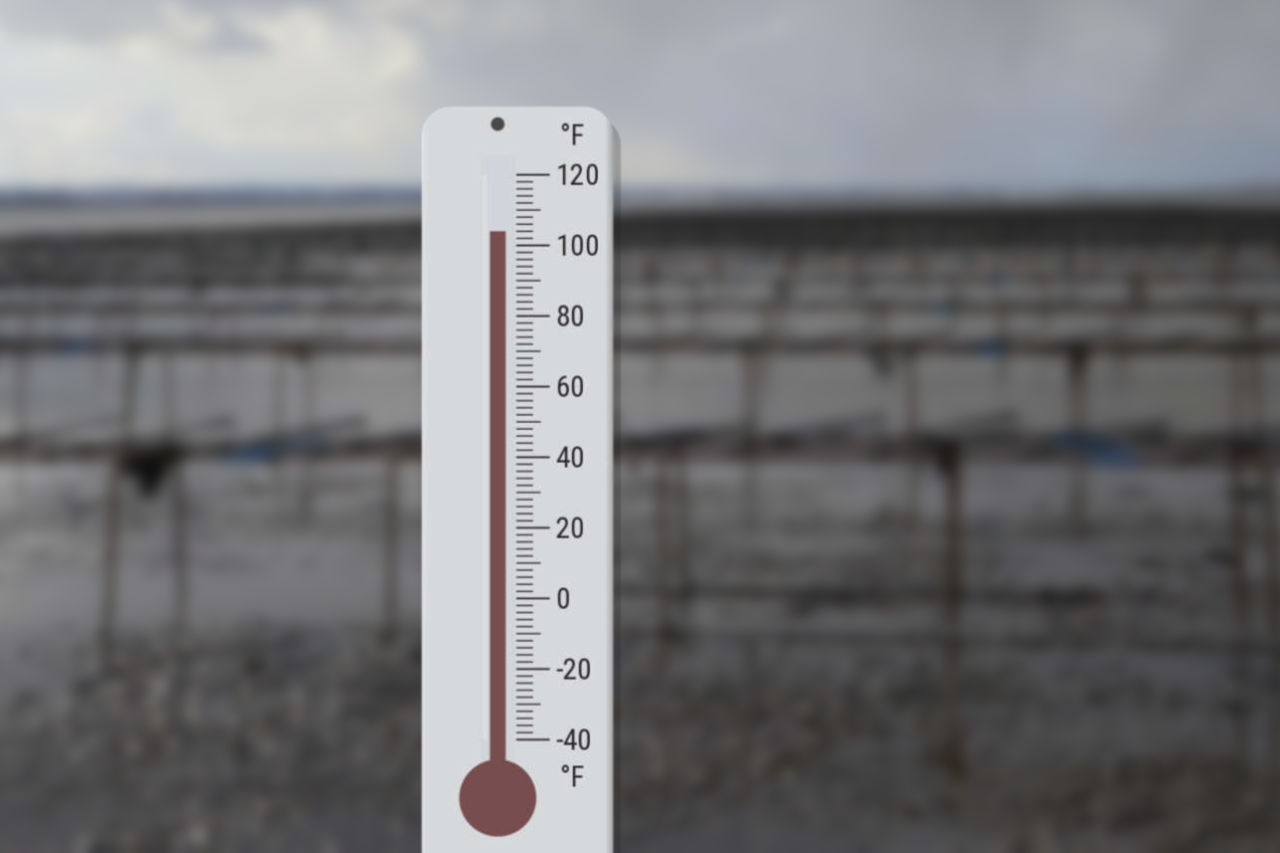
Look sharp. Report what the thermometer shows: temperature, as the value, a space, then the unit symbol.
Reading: 104 °F
